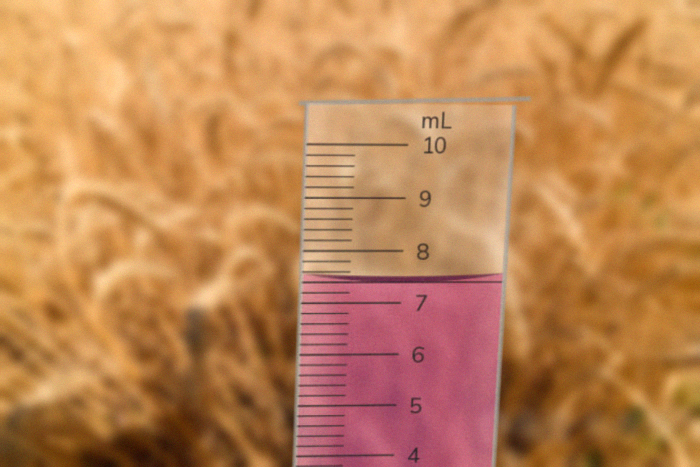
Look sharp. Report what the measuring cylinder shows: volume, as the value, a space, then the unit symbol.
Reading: 7.4 mL
